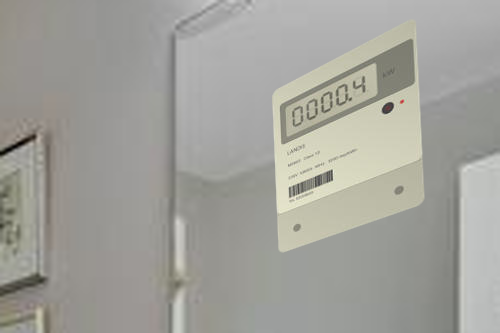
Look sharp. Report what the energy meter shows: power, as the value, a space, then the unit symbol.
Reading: 0.4 kW
